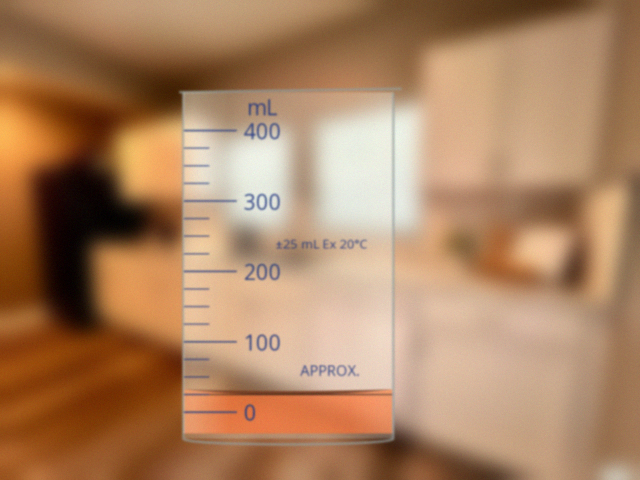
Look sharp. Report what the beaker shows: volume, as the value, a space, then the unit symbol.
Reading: 25 mL
